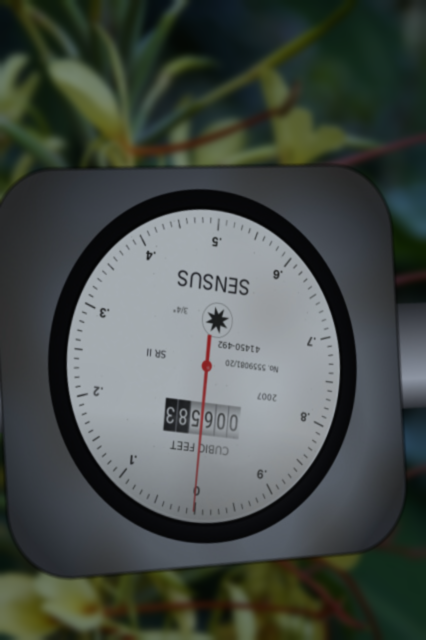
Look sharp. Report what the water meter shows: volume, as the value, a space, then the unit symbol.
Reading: 6583.00 ft³
